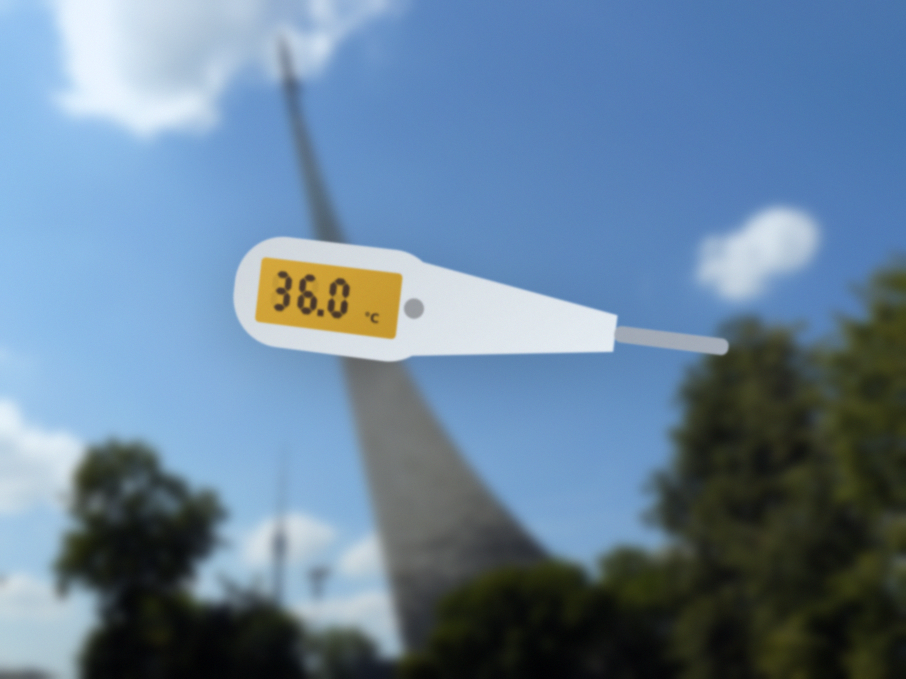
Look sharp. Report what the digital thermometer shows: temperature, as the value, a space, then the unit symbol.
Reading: 36.0 °C
